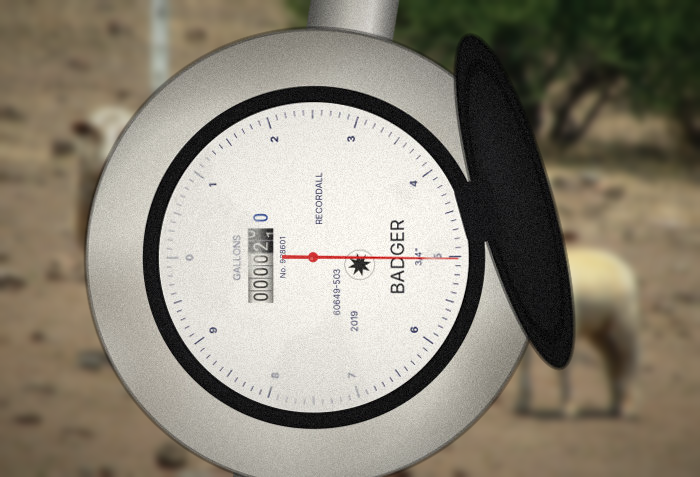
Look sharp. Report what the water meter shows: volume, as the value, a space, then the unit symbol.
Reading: 205.0 gal
